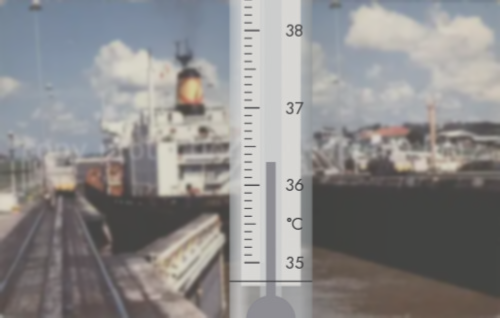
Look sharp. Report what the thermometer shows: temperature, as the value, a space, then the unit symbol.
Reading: 36.3 °C
